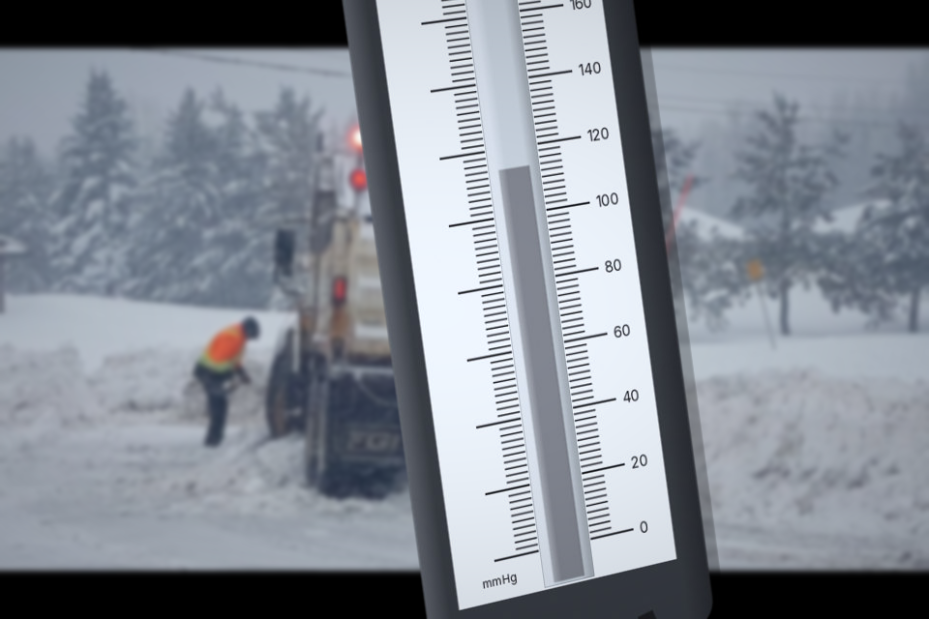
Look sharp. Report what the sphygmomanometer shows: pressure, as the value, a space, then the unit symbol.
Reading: 114 mmHg
